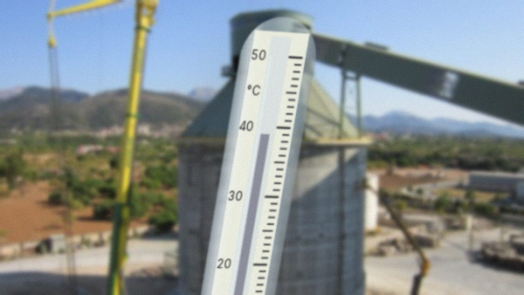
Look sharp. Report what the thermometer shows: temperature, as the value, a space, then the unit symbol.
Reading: 39 °C
